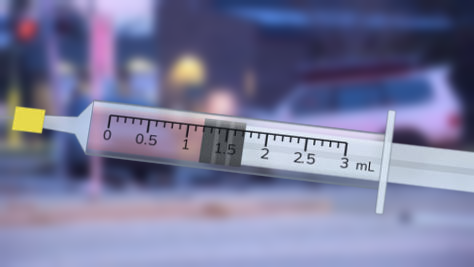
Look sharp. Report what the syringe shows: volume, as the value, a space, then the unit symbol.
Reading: 1.2 mL
